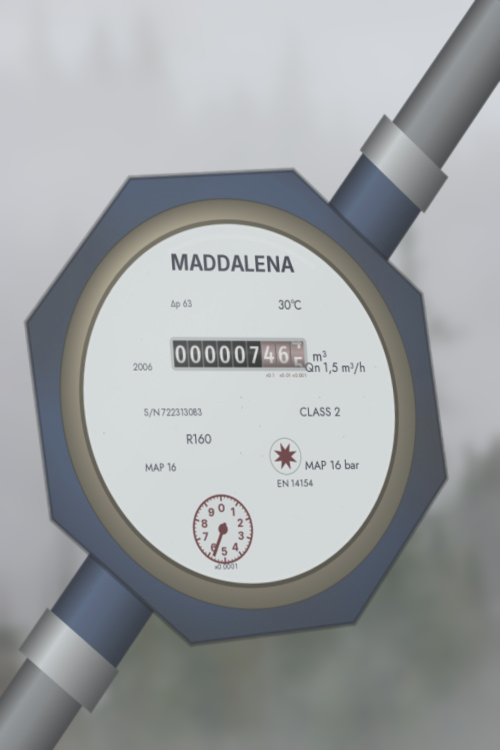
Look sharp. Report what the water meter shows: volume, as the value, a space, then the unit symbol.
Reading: 7.4645 m³
